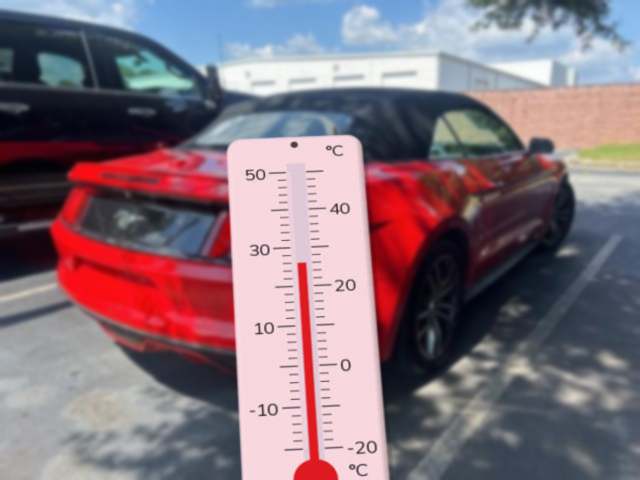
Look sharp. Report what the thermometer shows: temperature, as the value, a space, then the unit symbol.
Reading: 26 °C
